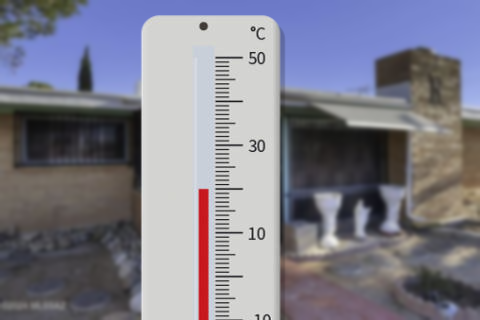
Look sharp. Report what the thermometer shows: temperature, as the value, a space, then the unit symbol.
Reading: 20 °C
